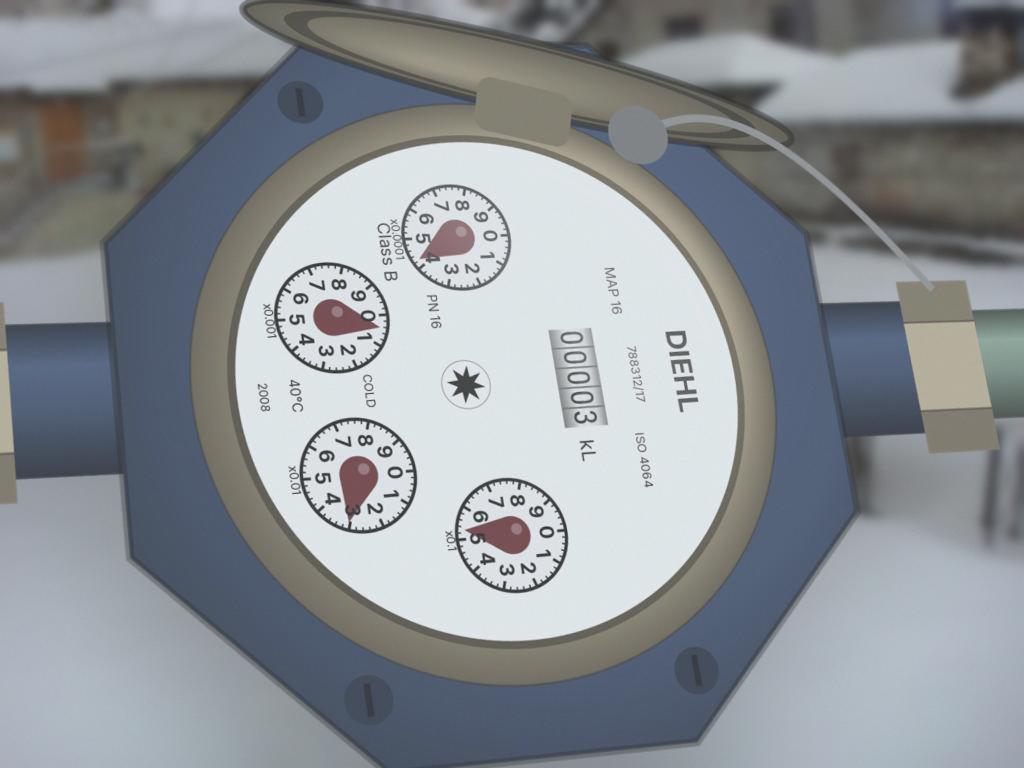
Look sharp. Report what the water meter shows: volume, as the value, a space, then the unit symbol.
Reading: 3.5304 kL
